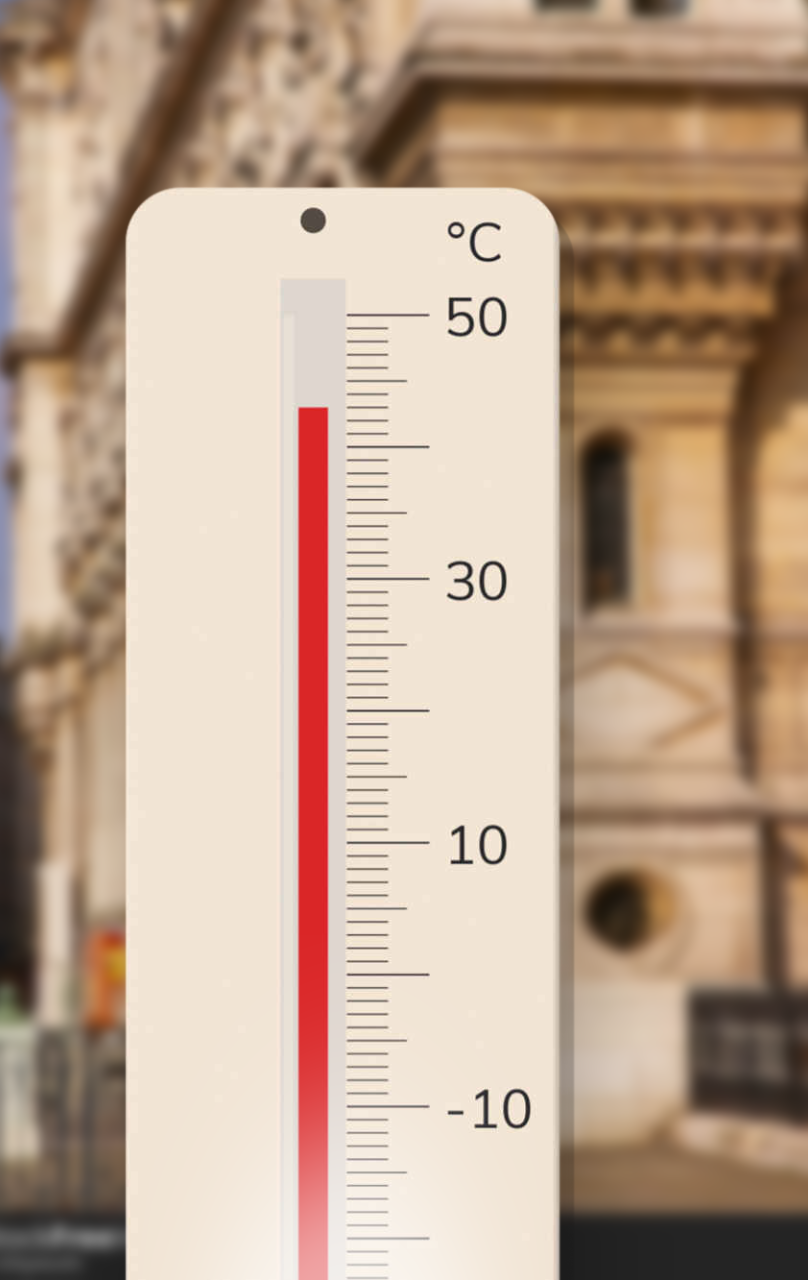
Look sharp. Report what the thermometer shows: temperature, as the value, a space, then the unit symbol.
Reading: 43 °C
